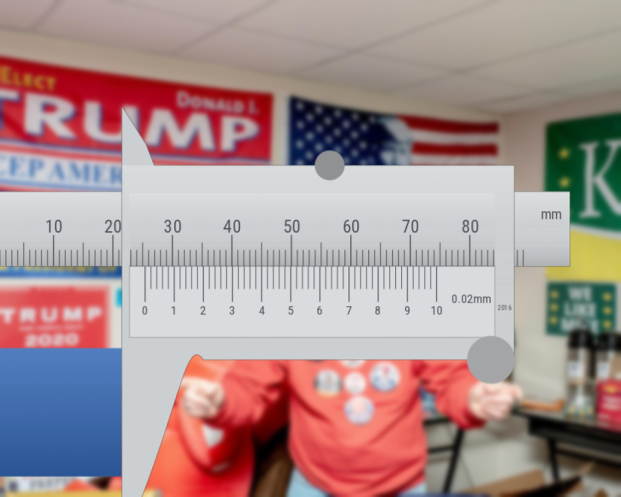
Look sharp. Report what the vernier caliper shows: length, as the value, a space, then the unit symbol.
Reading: 25.4 mm
